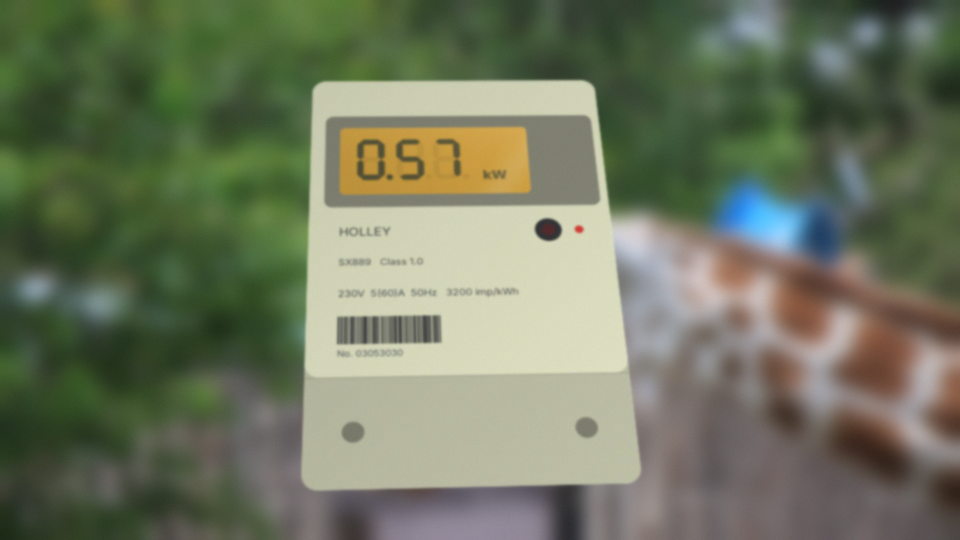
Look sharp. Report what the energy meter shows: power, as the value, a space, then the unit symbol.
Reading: 0.57 kW
